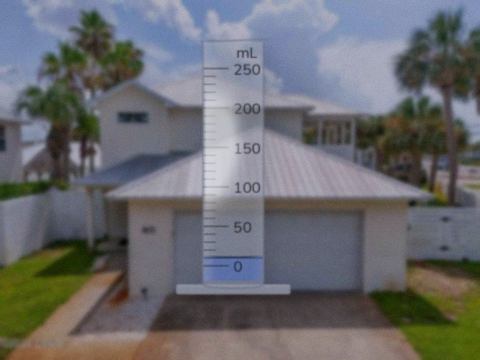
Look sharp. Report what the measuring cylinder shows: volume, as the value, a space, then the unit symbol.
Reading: 10 mL
